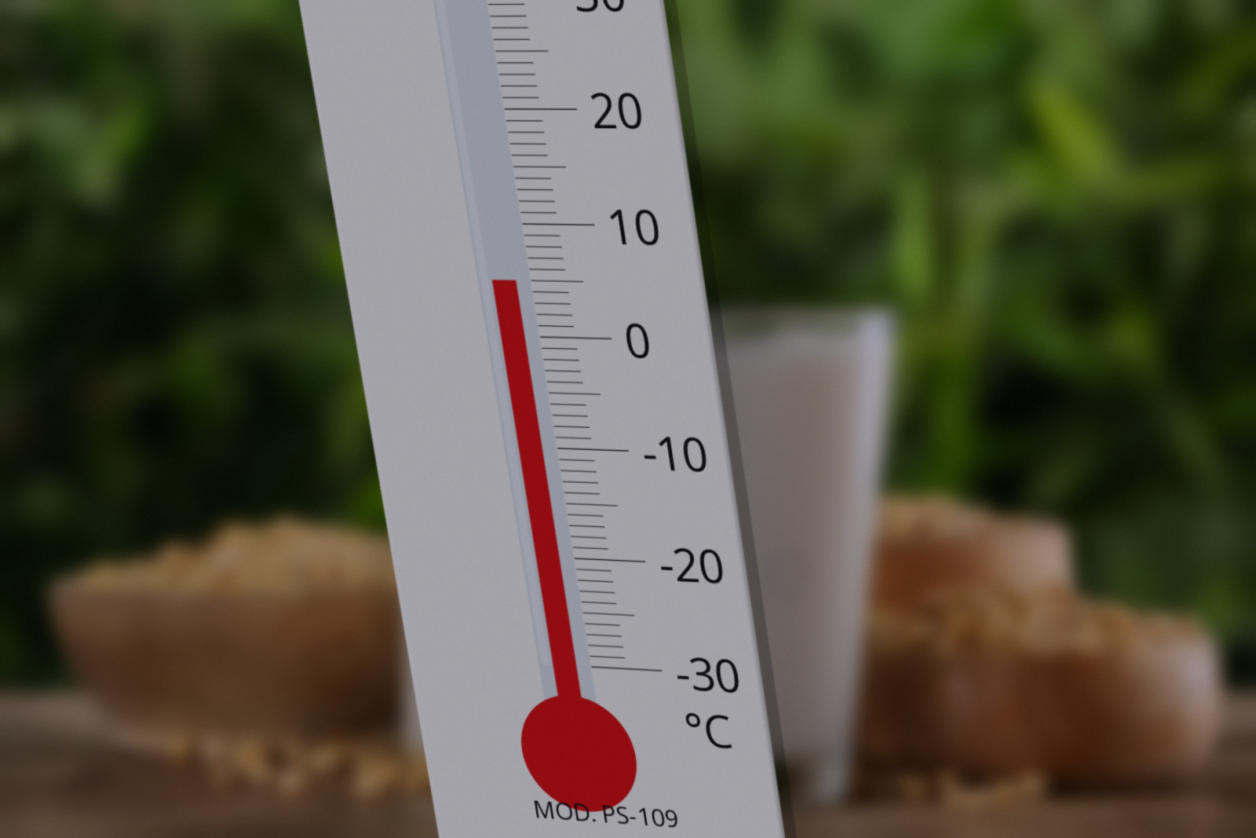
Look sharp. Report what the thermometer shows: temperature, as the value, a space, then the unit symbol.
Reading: 5 °C
